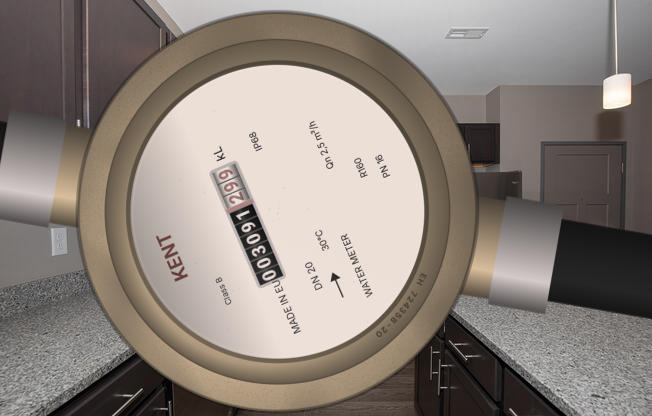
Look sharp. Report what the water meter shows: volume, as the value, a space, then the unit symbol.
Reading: 3091.299 kL
